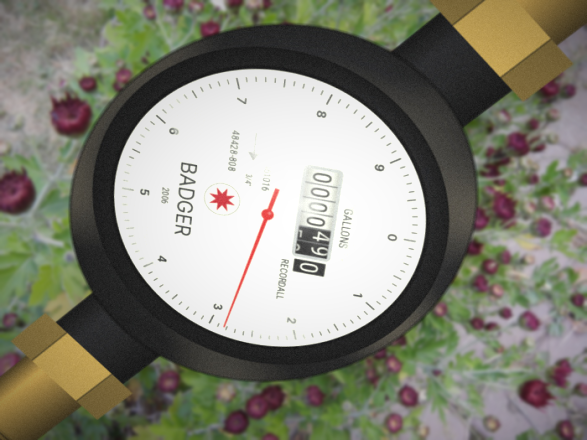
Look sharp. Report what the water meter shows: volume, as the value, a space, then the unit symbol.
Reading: 492.8 gal
